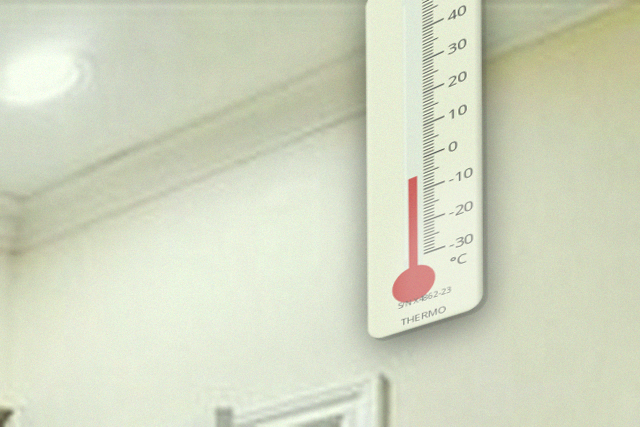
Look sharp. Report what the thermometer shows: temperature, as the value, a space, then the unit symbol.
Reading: -5 °C
